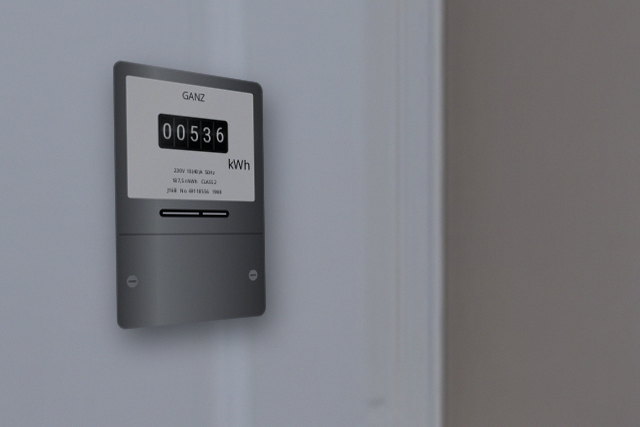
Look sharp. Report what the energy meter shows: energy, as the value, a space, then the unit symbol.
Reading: 536 kWh
